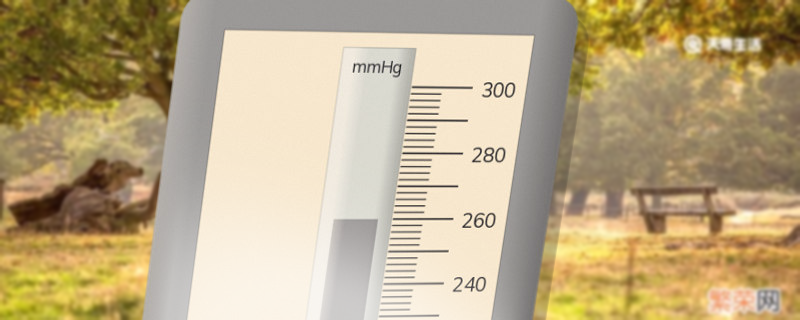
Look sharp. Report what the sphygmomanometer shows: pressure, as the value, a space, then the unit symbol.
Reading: 260 mmHg
